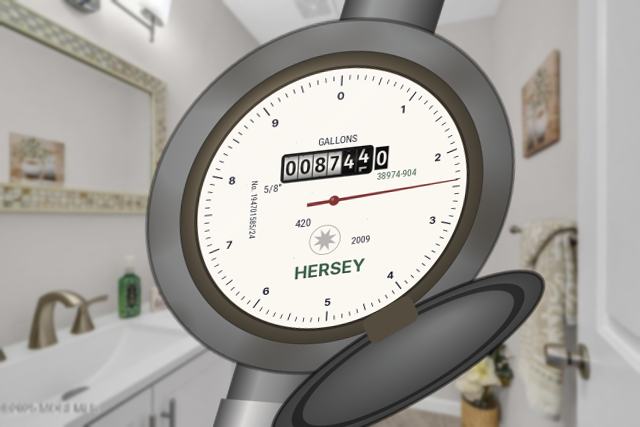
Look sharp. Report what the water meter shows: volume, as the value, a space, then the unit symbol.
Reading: 87442.4 gal
